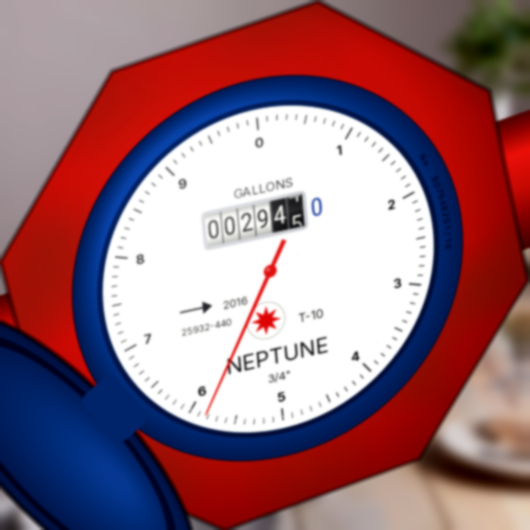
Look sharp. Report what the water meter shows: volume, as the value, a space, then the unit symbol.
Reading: 29445.8 gal
